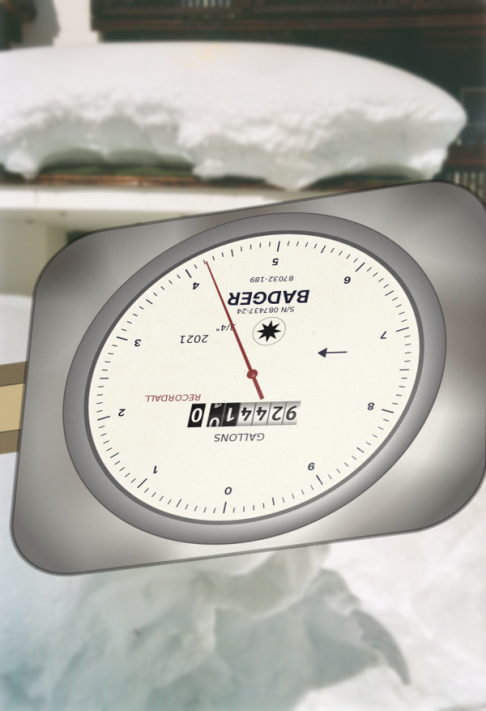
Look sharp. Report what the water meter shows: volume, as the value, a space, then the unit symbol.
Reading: 9244104.2 gal
